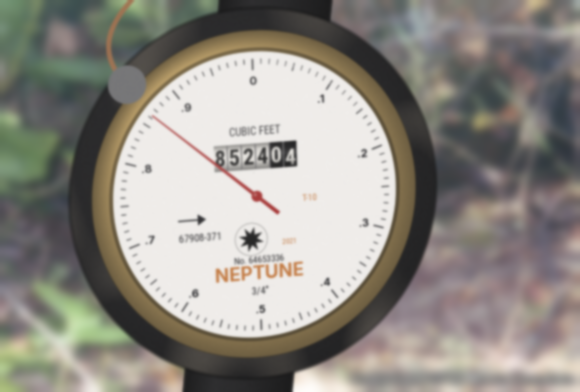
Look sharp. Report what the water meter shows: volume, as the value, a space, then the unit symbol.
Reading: 852403.86 ft³
